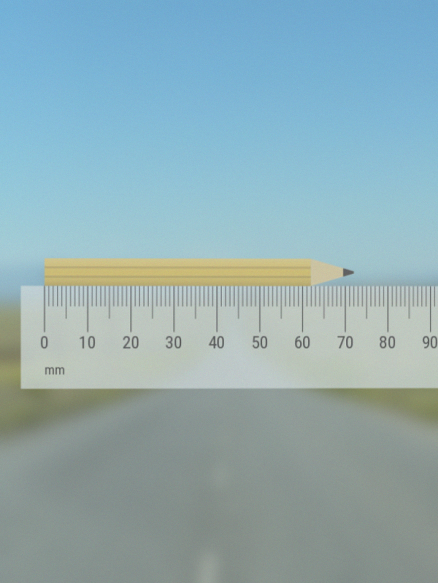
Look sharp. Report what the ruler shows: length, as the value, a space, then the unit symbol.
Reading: 72 mm
